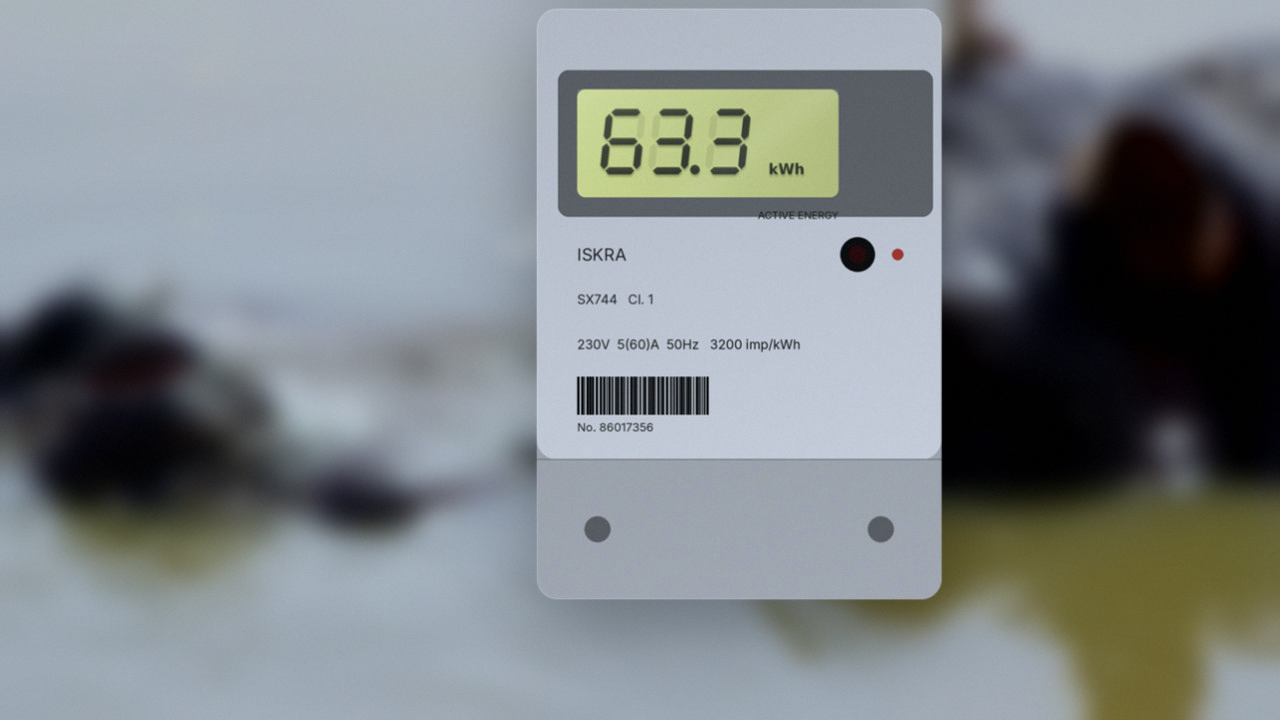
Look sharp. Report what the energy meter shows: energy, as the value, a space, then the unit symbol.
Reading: 63.3 kWh
